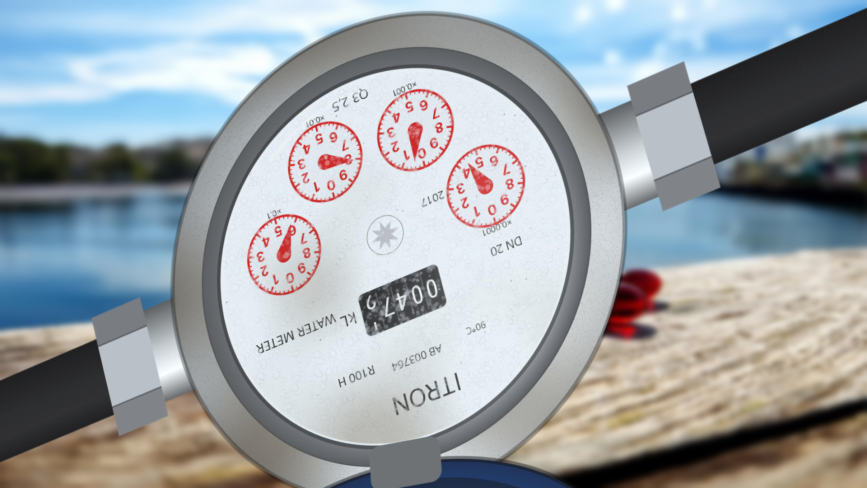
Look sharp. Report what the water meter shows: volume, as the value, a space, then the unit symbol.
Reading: 471.5804 kL
